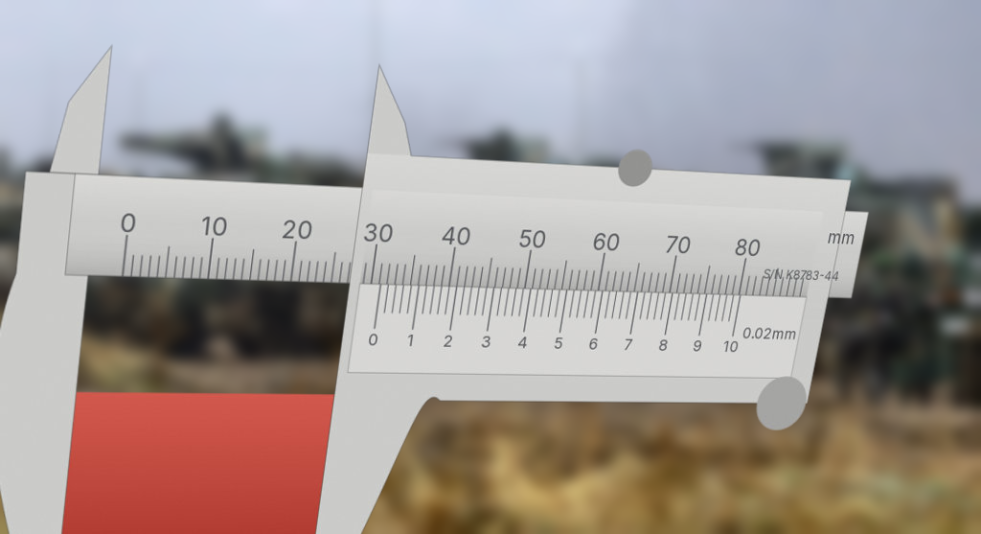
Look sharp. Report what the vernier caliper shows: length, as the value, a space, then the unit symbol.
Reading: 31.2 mm
